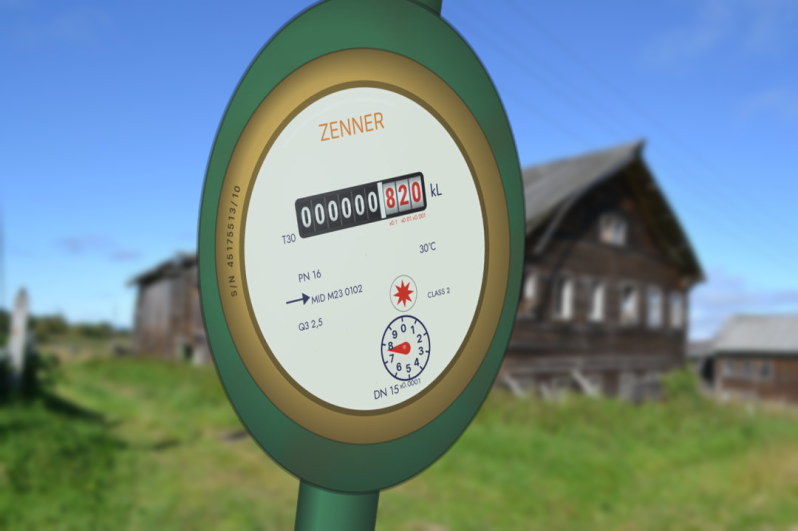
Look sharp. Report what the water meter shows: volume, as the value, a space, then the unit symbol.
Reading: 0.8207 kL
